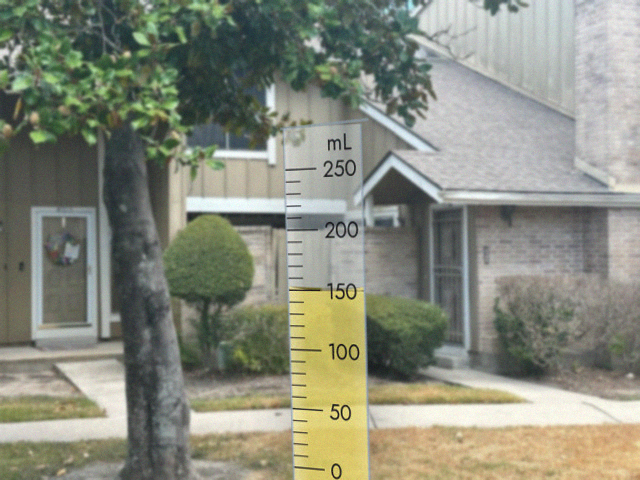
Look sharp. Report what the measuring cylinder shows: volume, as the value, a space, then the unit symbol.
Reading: 150 mL
